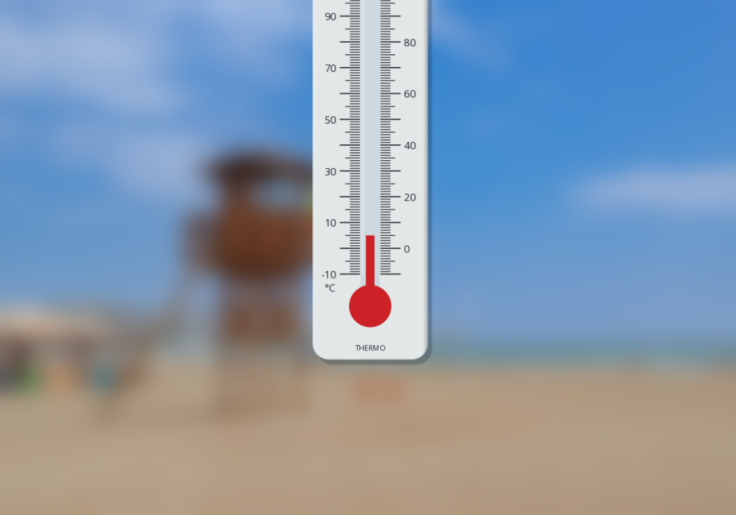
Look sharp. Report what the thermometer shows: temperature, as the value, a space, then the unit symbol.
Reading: 5 °C
